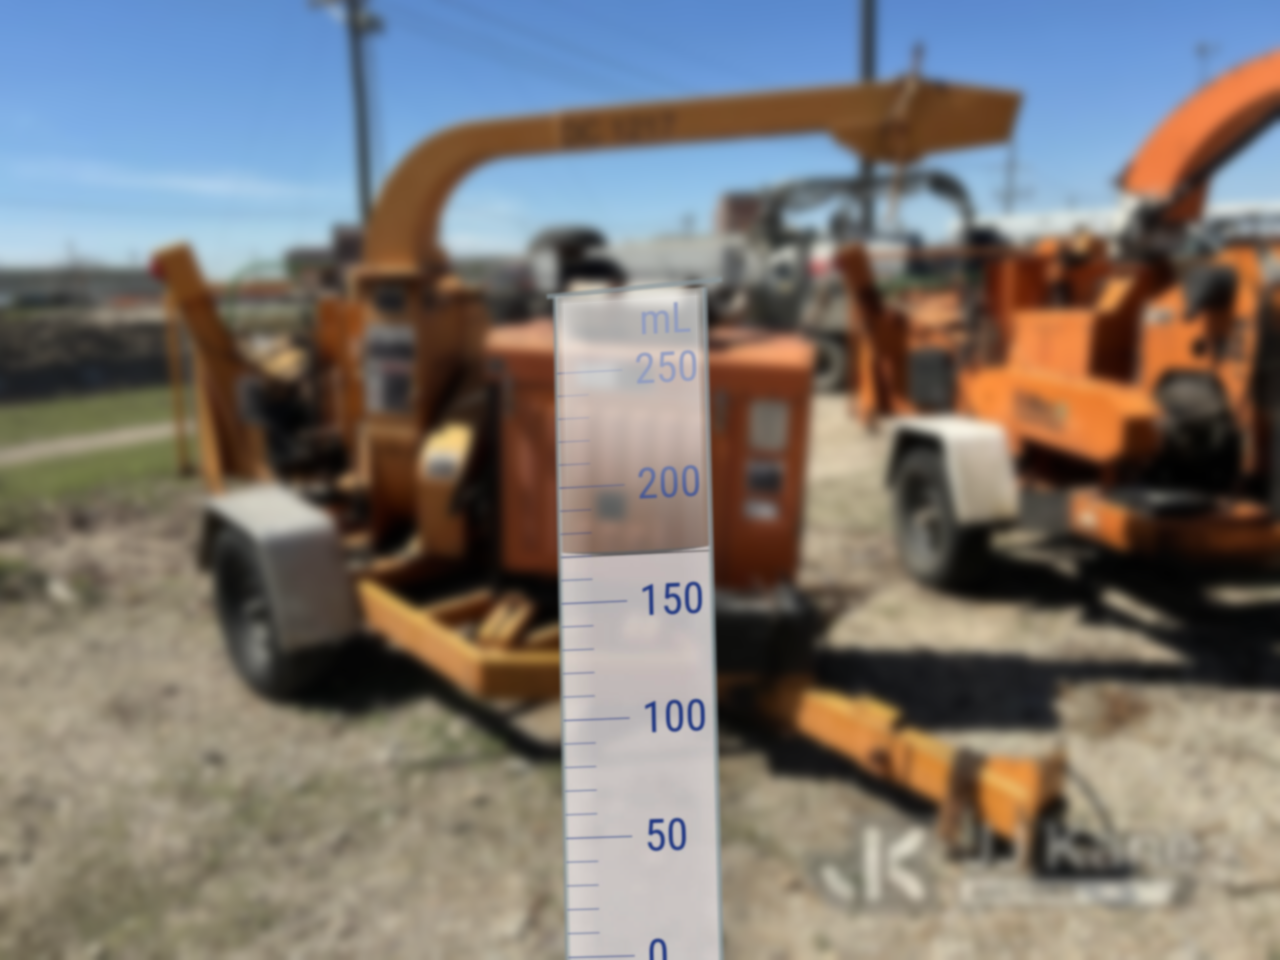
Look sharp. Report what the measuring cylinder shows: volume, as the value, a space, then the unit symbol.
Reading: 170 mL
